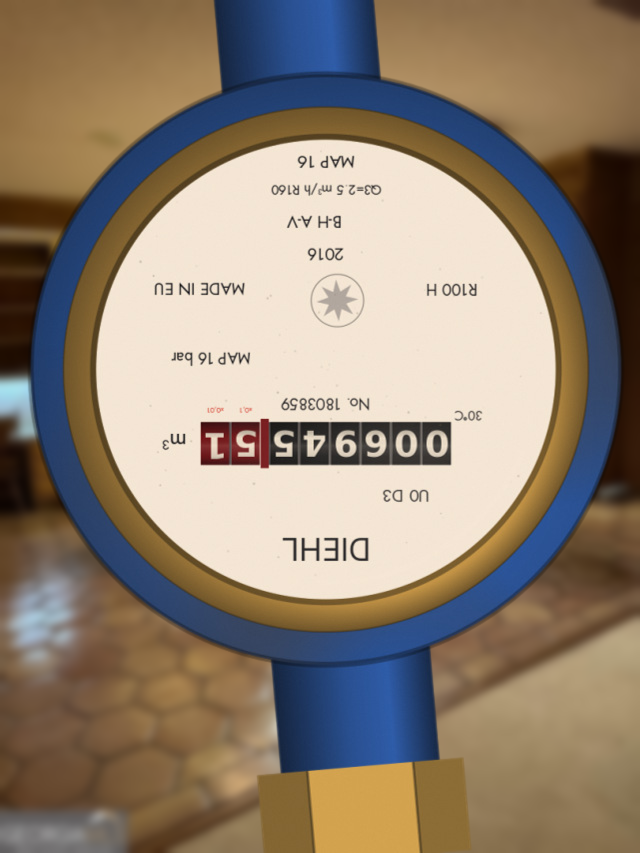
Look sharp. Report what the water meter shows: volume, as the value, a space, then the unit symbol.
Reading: 6945.51 m³
